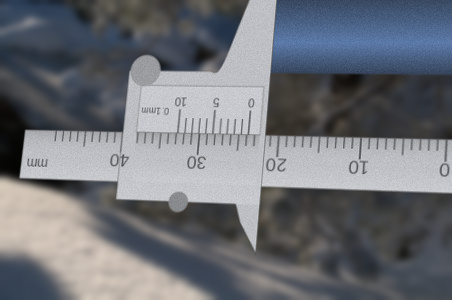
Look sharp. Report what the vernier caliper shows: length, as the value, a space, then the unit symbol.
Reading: 23.8 mm
